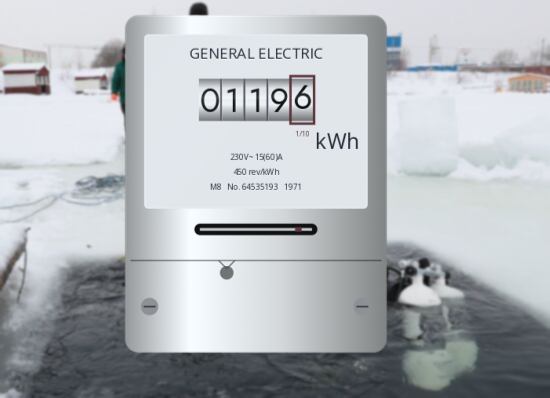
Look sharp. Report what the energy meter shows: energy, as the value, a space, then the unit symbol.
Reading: 119.6 kWh
